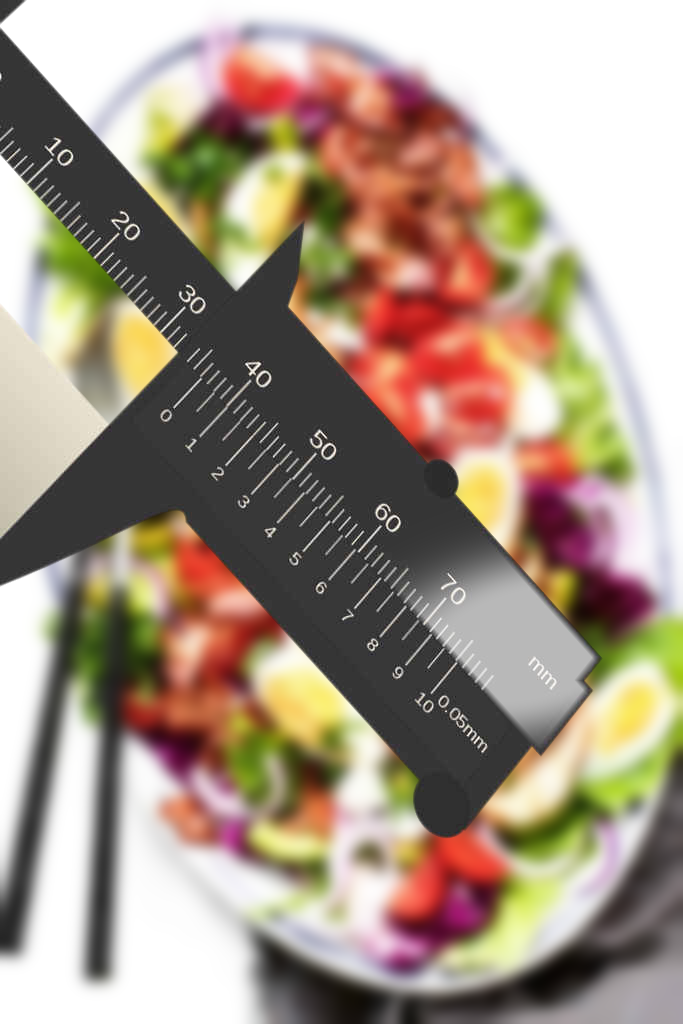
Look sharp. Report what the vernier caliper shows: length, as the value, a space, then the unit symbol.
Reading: 36.2 mm
